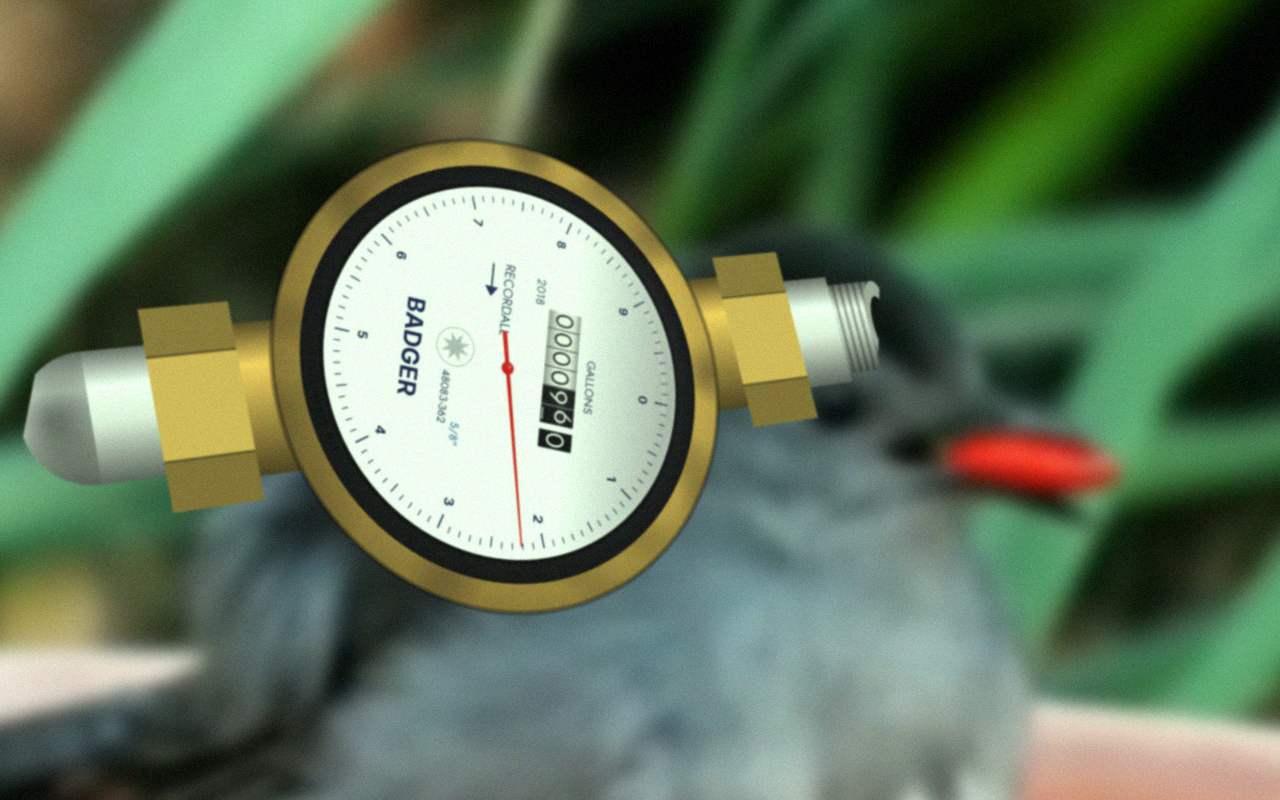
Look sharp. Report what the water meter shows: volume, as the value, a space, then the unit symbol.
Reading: 962.2 gal
